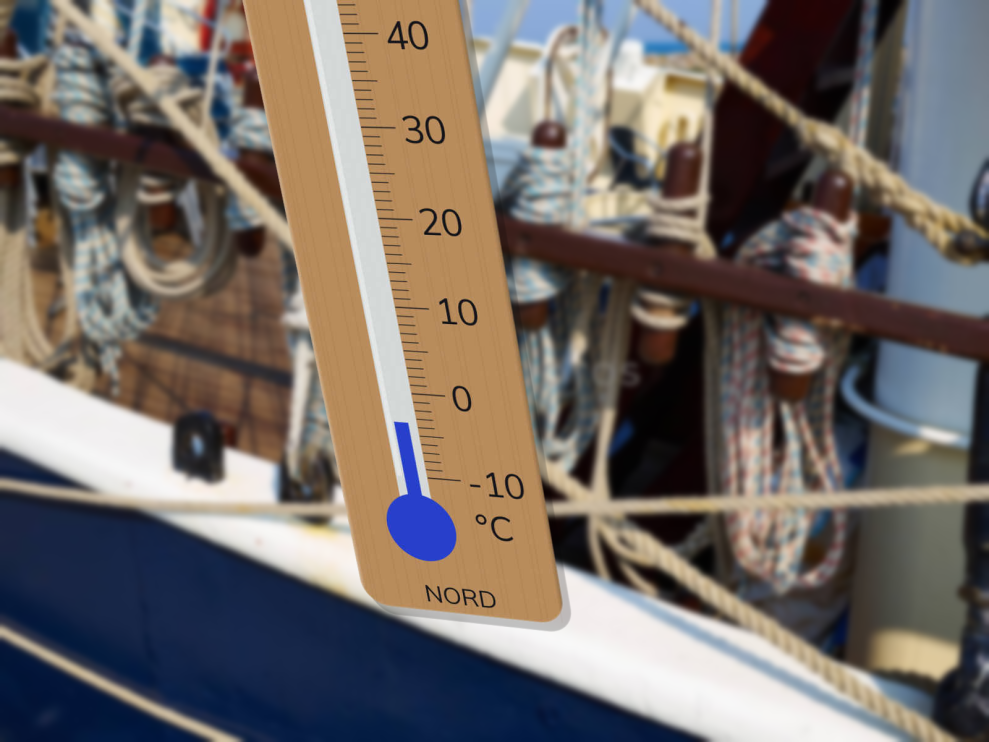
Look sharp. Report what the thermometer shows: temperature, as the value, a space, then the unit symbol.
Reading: -3.5 °C
